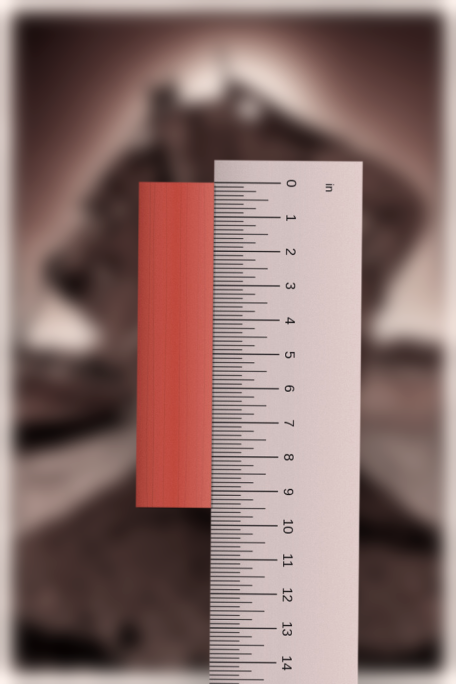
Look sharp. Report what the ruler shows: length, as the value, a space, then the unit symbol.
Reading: 9.5 in
